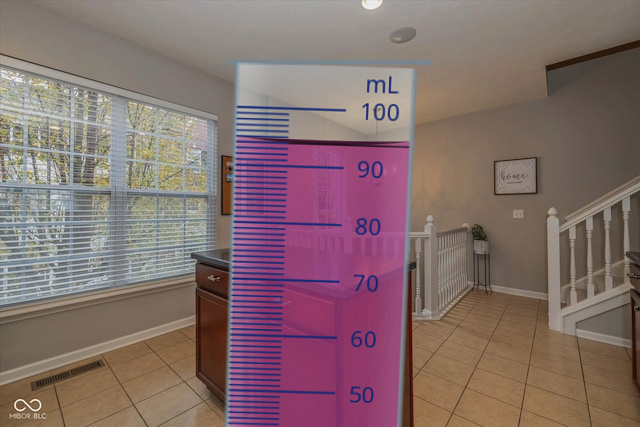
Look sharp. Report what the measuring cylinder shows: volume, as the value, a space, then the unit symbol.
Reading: 94 mL
